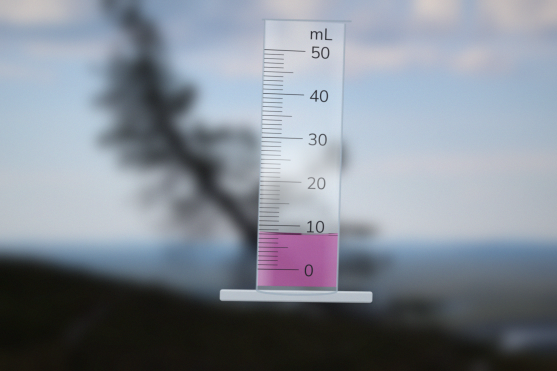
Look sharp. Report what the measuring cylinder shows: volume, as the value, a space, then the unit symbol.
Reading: 8 mL
